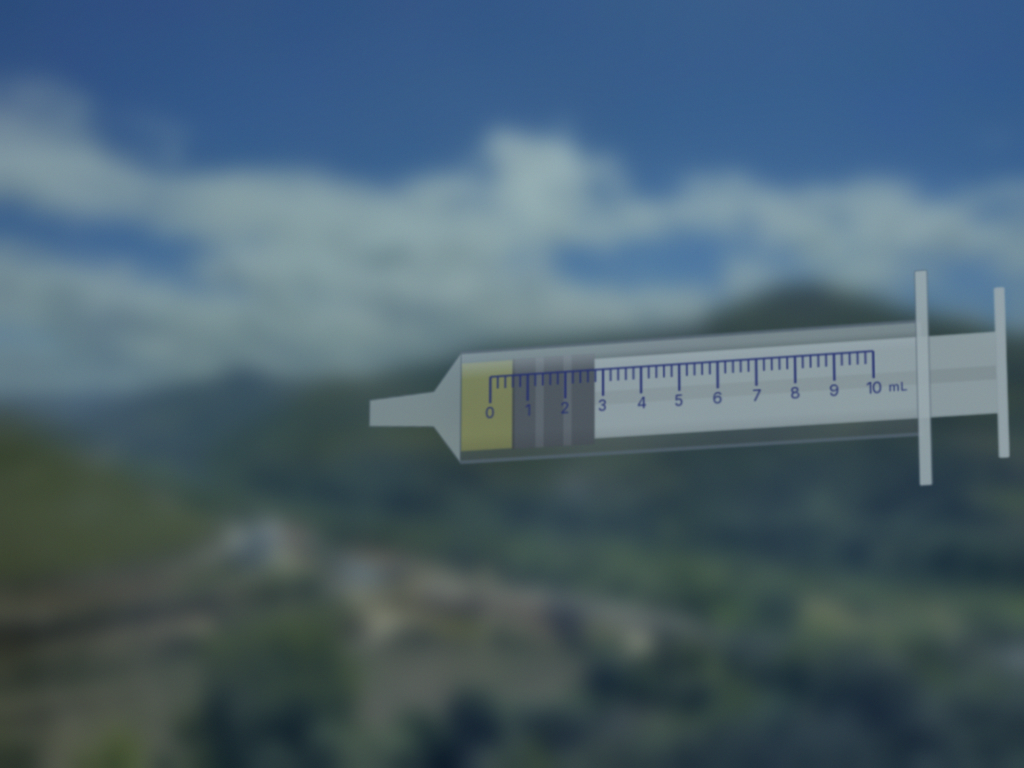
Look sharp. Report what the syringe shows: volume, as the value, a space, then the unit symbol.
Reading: 0.6 mL
